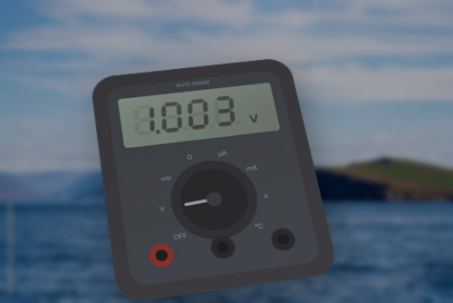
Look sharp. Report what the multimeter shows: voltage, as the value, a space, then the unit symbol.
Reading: 1.003 V
